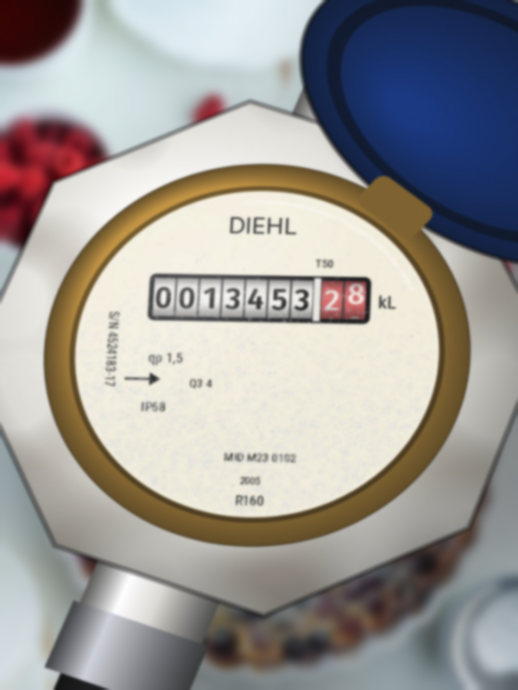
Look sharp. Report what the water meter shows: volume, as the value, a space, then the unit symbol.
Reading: 13453.28 kL
